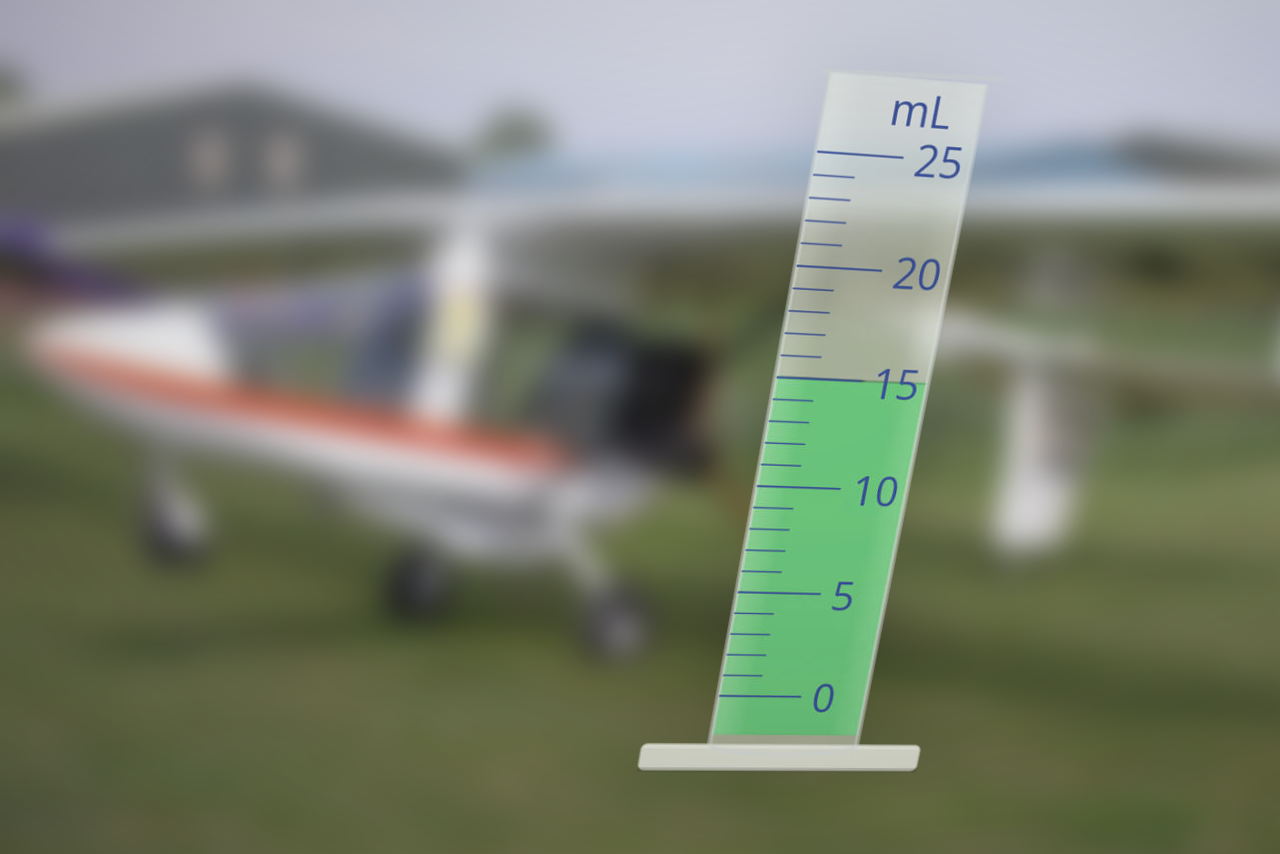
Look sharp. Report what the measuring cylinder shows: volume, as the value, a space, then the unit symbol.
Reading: 15 mL
